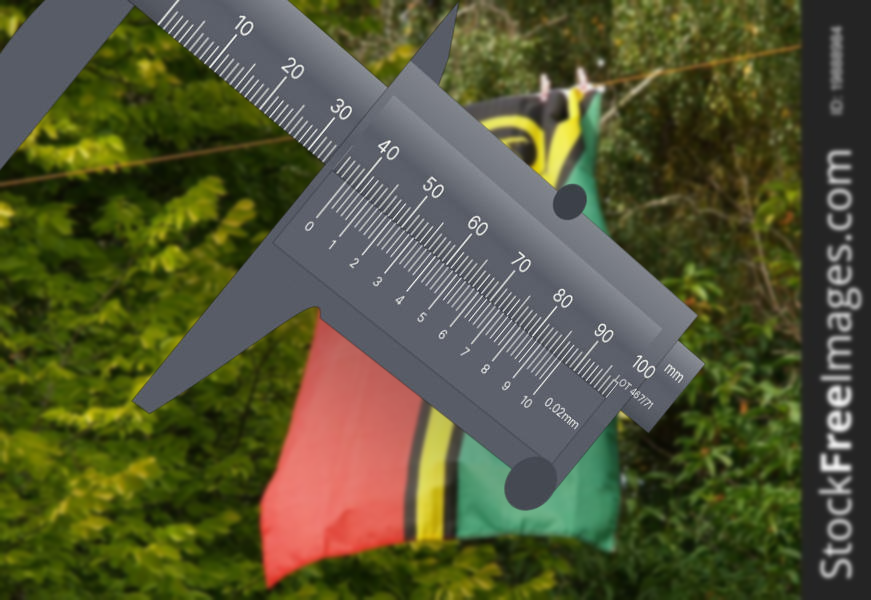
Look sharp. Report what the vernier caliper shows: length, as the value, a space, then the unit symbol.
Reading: 38.0 mm
